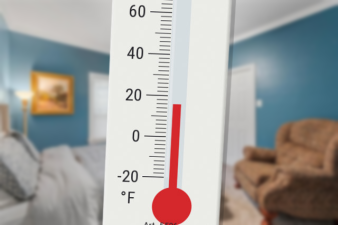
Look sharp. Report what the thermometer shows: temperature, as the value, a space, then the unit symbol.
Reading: 16 °F
